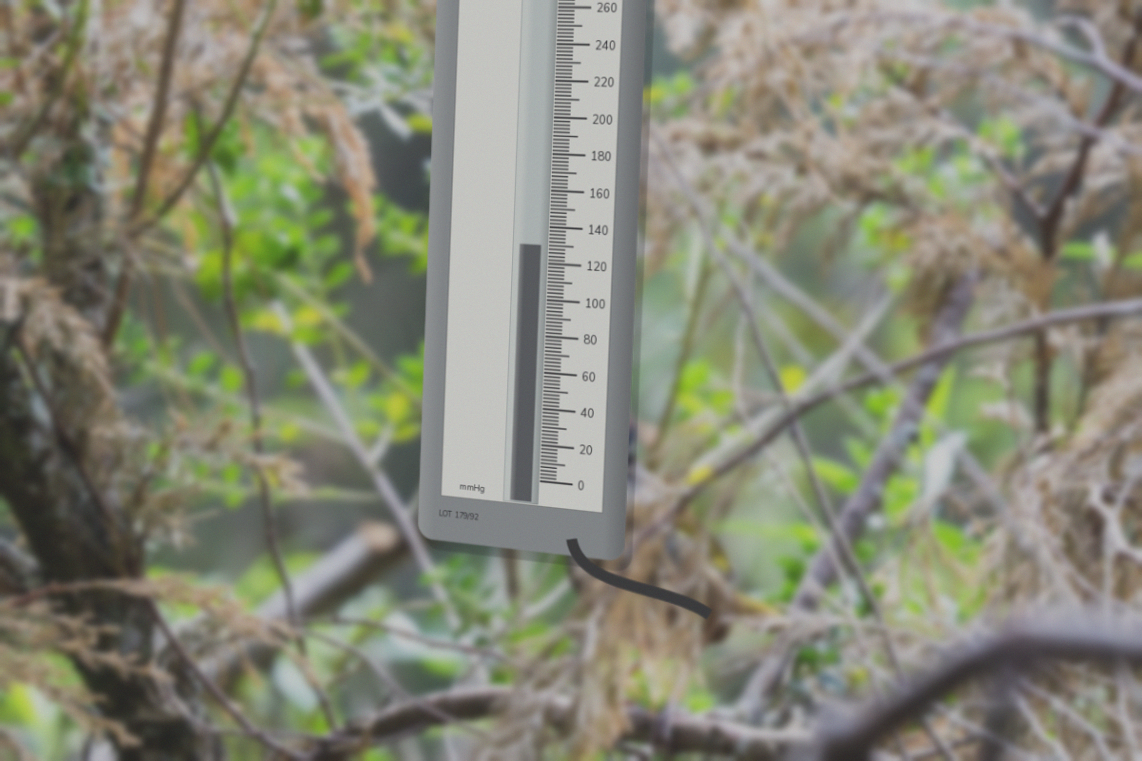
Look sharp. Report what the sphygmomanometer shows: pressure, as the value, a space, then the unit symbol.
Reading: 130 mmHg
